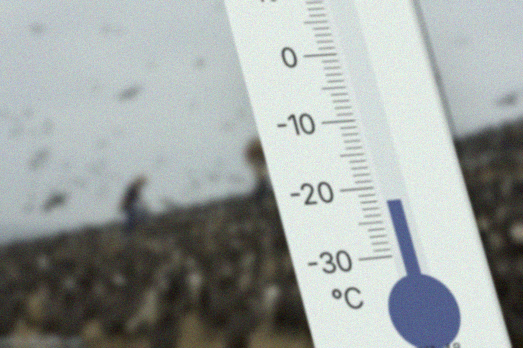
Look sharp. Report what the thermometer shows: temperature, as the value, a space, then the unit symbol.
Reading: -22 °C
